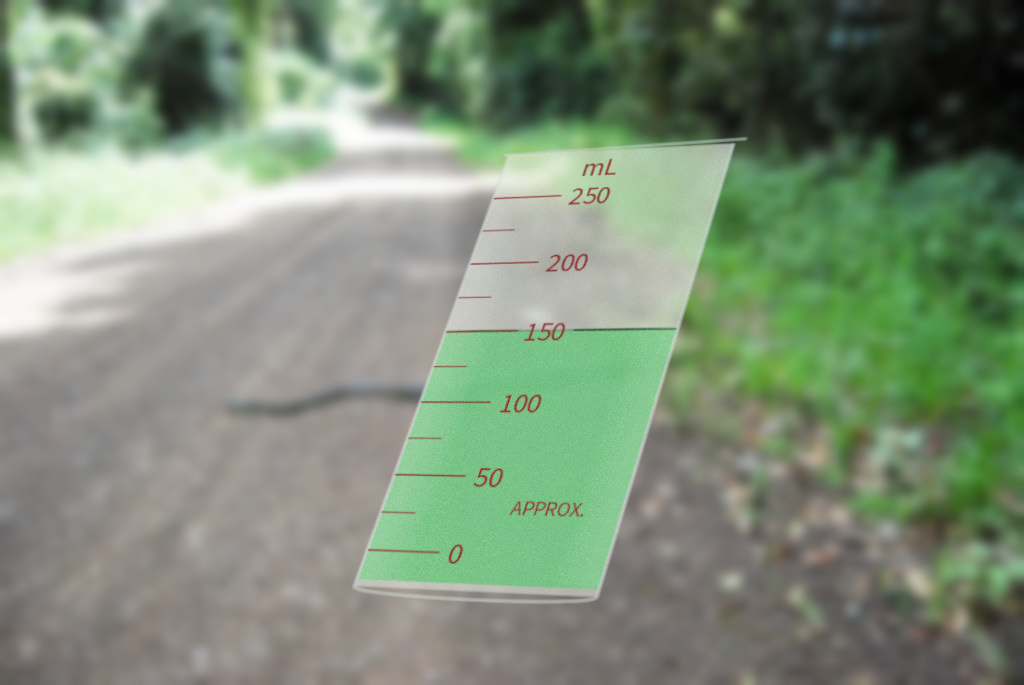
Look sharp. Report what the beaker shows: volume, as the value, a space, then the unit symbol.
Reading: 150 mL
